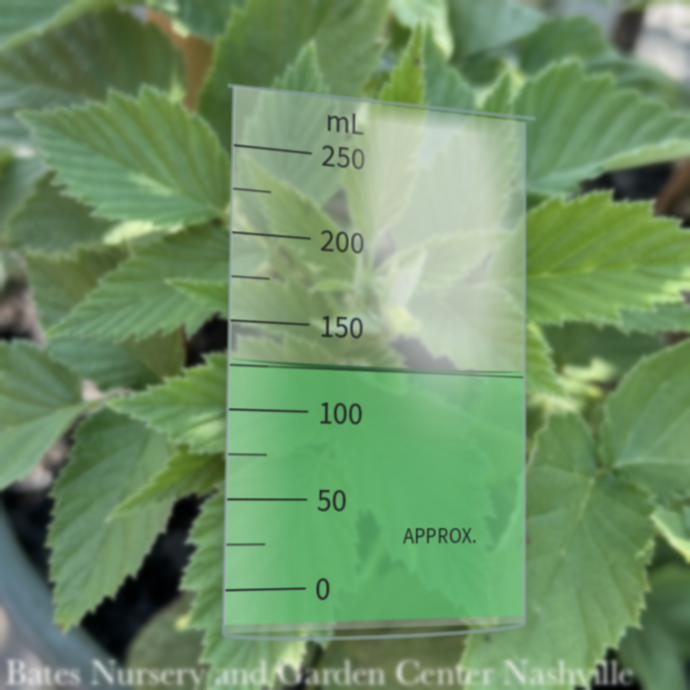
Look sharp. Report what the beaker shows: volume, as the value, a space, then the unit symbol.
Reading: 125 mL
